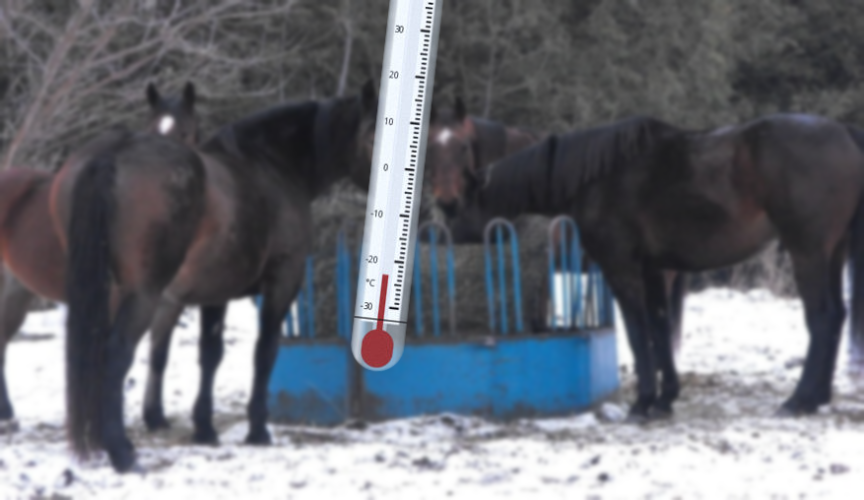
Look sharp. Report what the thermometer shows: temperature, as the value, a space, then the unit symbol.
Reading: -23 °C
